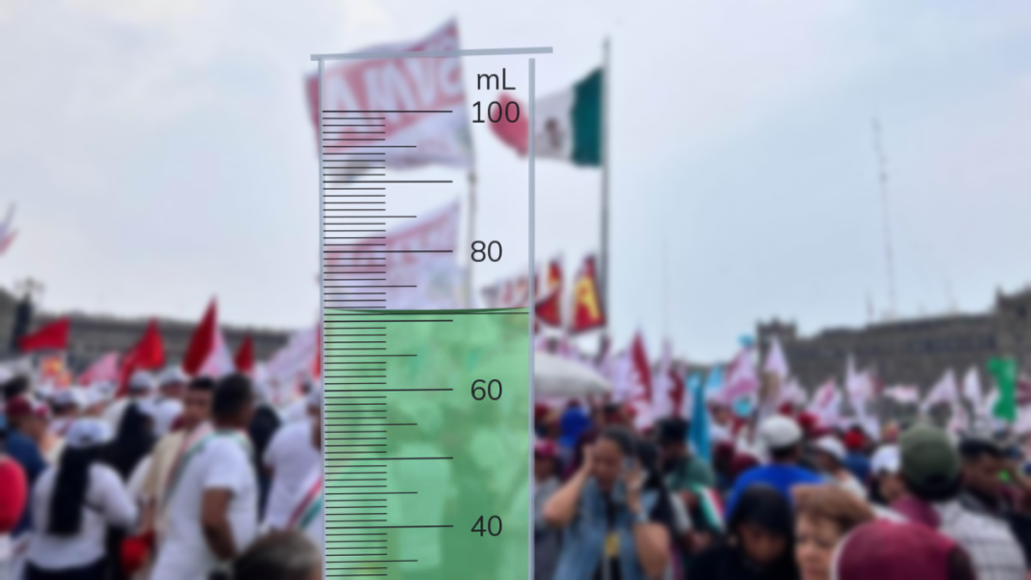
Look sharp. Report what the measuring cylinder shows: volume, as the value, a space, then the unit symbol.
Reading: 71 mL
